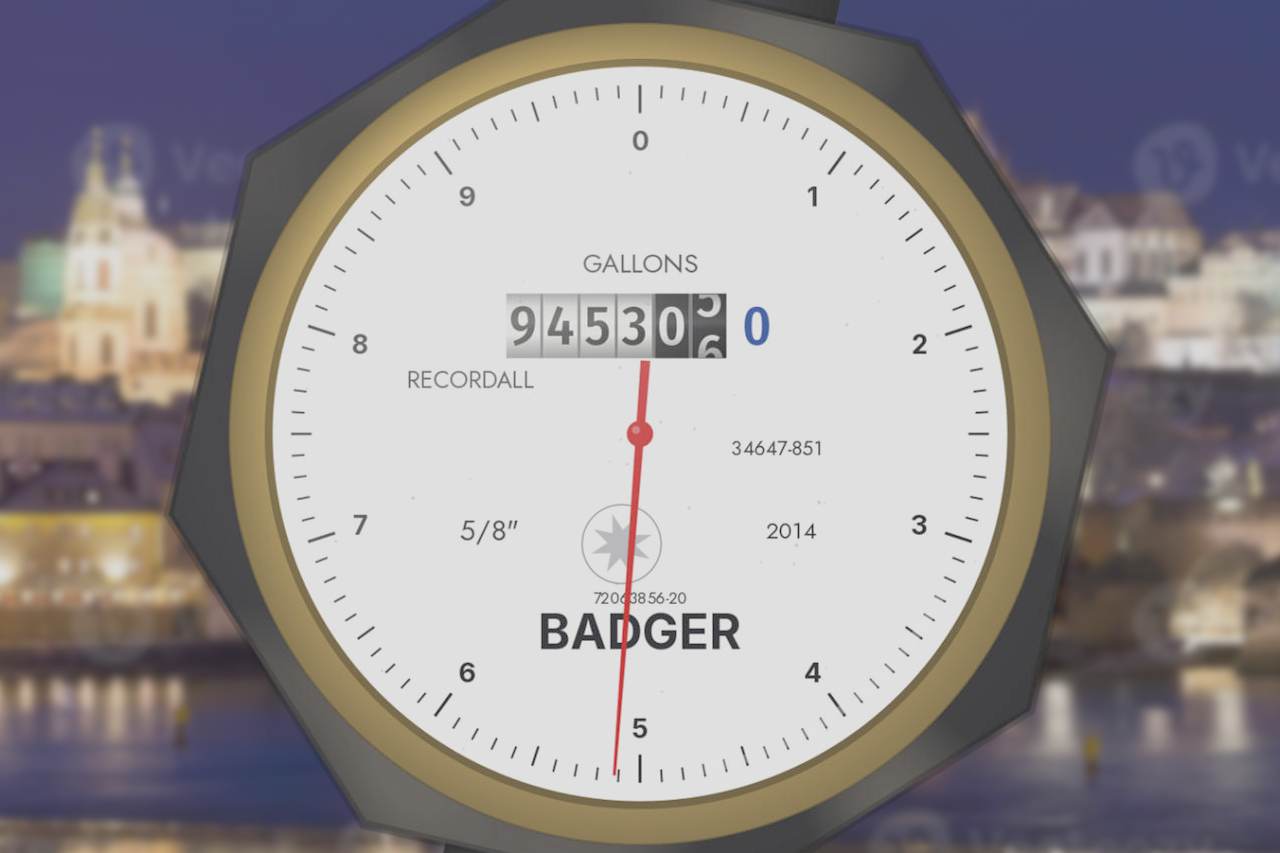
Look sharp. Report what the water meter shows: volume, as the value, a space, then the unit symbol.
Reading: 9453055.1 gal
